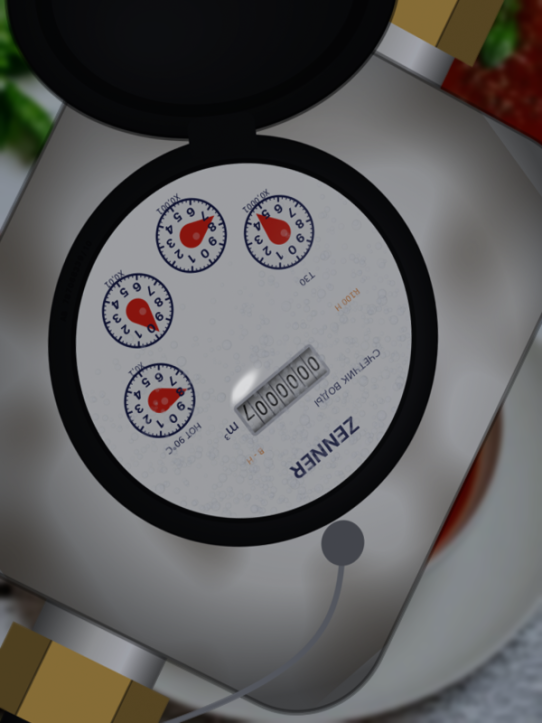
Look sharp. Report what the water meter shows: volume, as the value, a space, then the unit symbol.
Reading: 6.7974 m³
